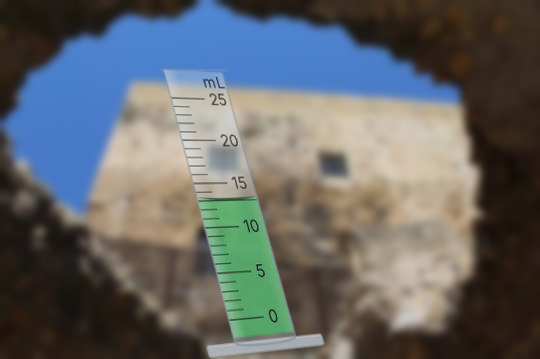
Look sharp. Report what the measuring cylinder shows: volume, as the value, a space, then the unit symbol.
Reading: 13 mL
